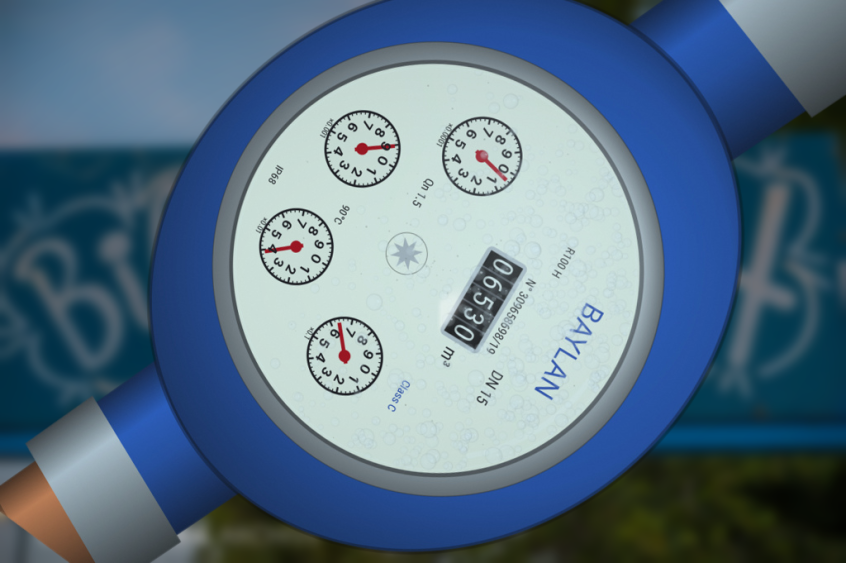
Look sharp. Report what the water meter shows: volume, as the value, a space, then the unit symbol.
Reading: 6530.6390 m³
